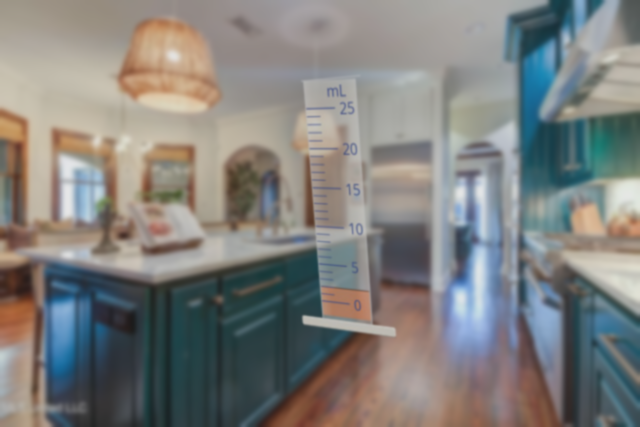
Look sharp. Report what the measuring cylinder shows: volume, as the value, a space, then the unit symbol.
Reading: 2 mL
